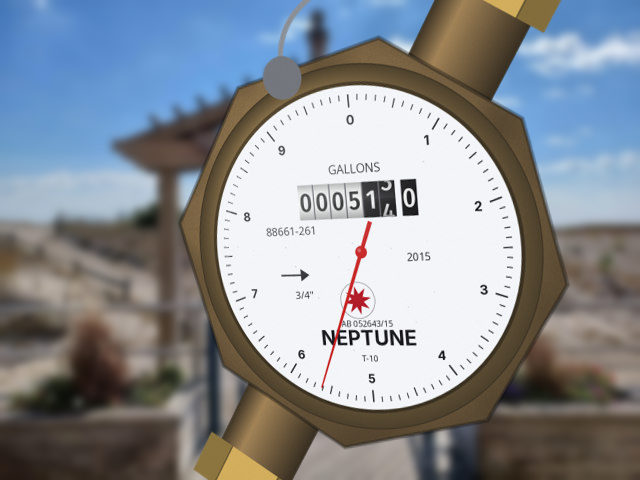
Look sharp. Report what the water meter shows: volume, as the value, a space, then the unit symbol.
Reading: 5135.6 gal
